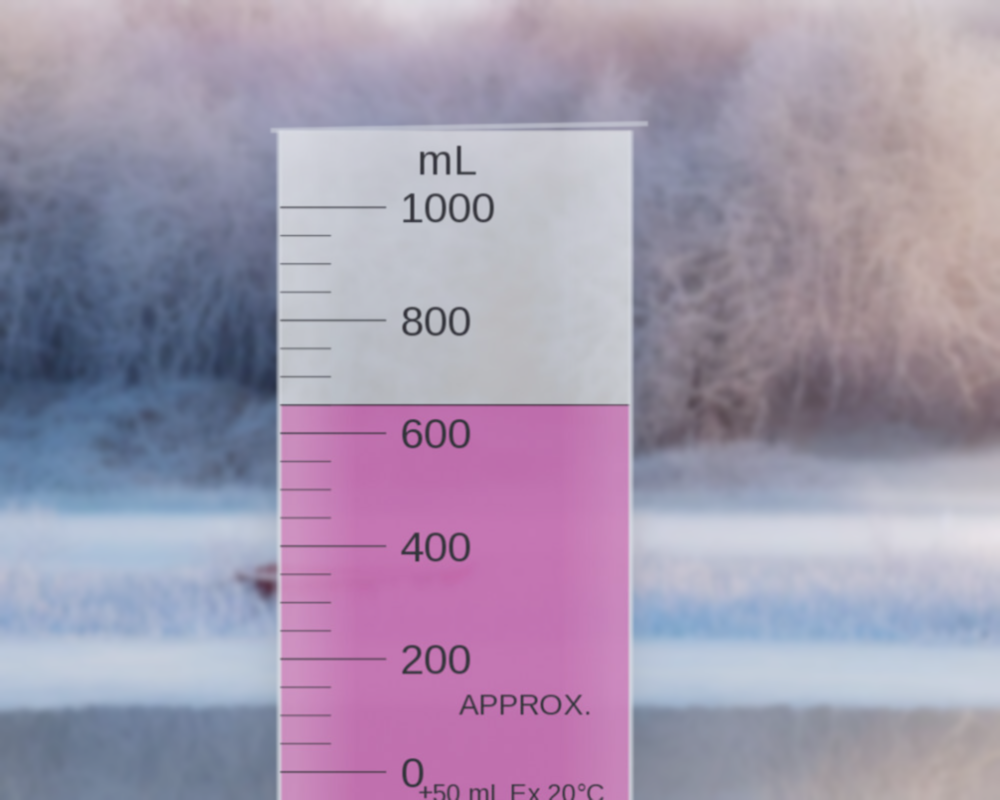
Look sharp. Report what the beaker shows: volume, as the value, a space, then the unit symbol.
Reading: 650 mL
